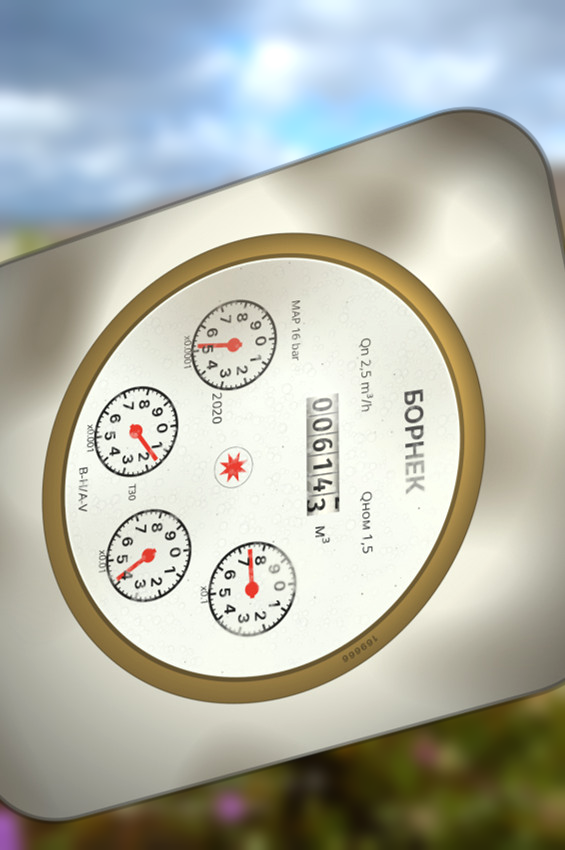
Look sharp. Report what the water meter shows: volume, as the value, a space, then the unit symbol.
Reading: 6142.7415 m³
